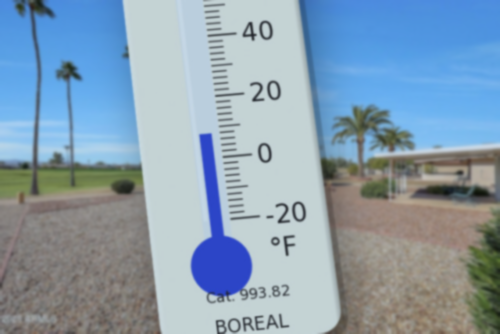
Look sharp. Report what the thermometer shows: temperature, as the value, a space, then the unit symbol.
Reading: 8 °F
